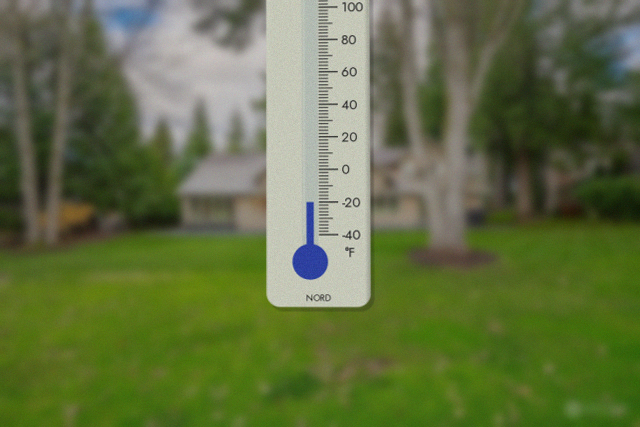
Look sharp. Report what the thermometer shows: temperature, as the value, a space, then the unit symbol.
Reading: -20 °F
